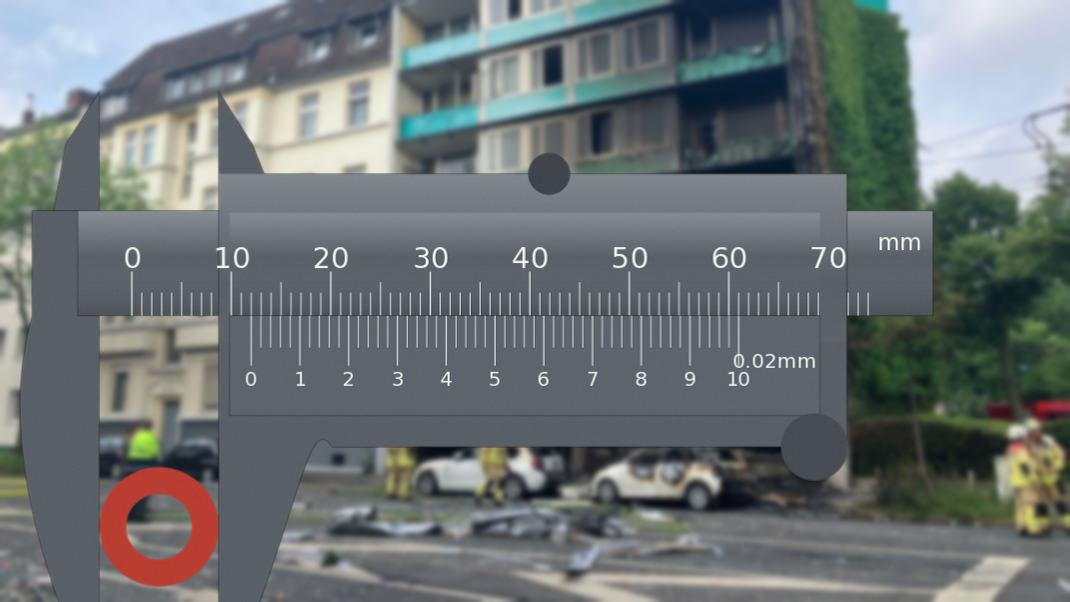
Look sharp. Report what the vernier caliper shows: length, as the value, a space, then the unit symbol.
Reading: 12.0 mm
